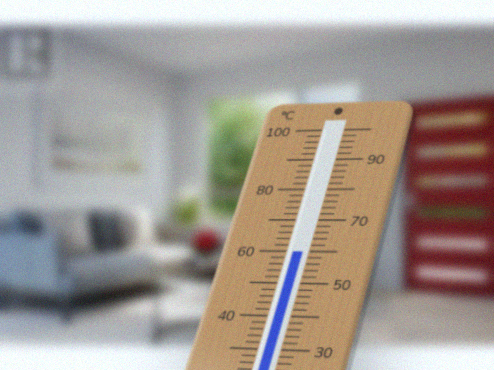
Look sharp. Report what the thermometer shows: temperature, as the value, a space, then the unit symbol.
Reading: 60 °C
